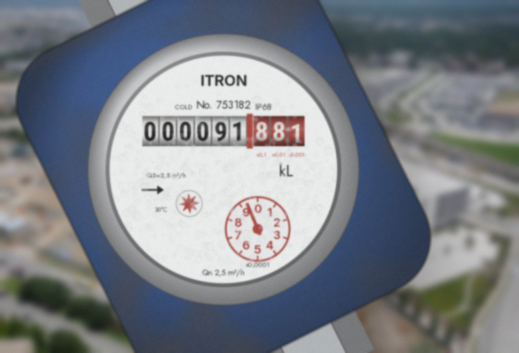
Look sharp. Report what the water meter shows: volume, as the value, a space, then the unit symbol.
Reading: 91.8809 kL
